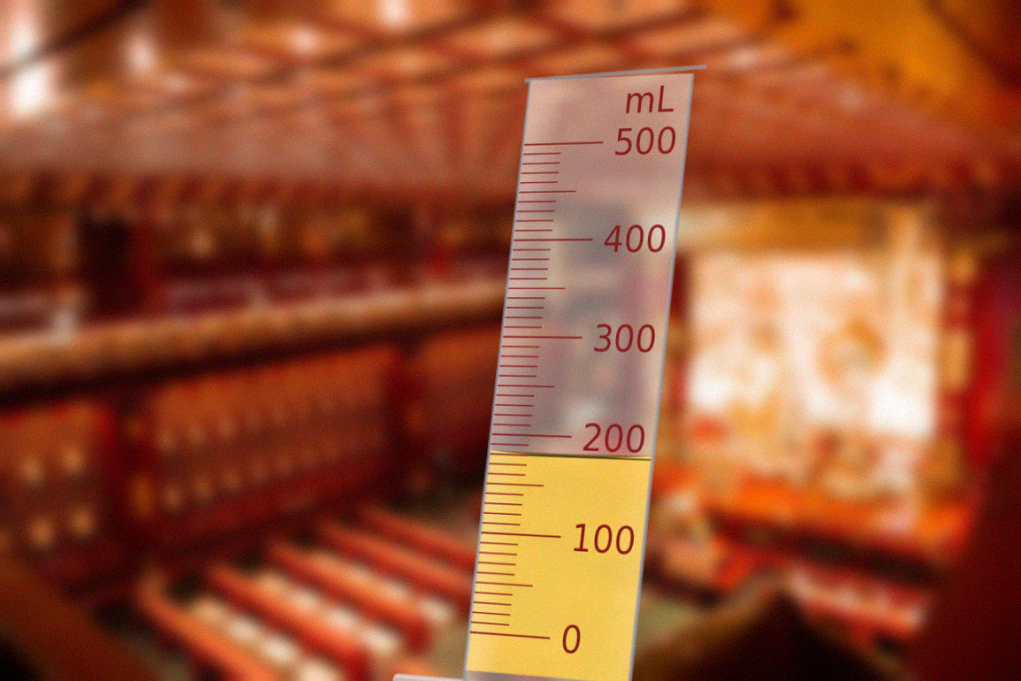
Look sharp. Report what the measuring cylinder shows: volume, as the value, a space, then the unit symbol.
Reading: 180 mL
